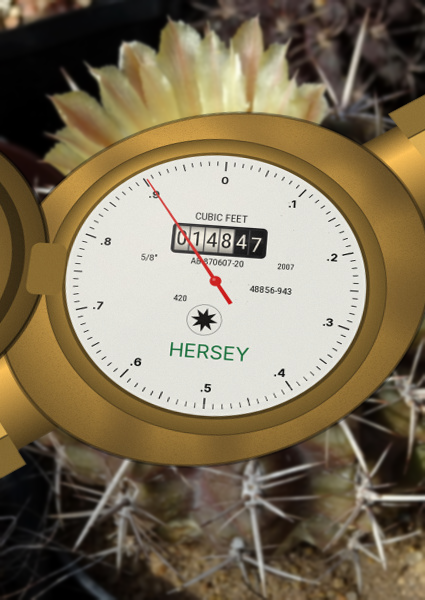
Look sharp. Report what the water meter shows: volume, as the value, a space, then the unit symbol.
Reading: 14846.90 ft³
